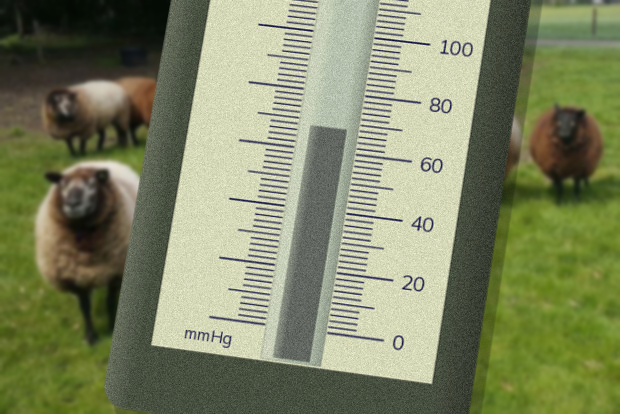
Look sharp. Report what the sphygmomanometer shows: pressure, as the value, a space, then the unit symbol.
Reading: 68 mmHg
